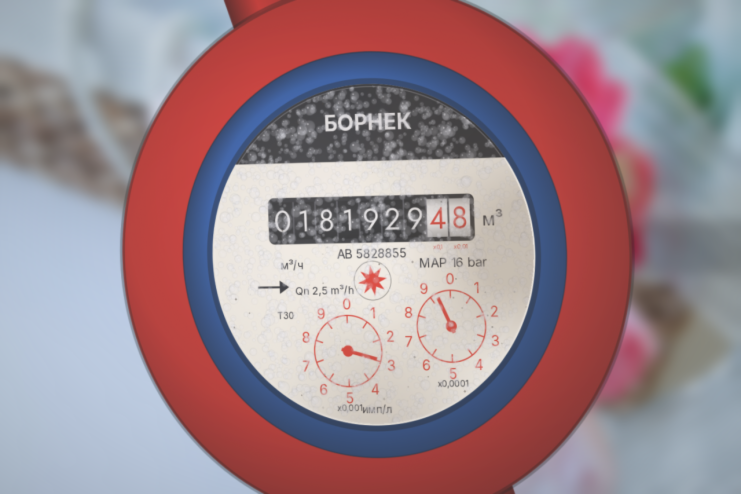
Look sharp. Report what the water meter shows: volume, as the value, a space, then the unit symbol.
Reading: 181929.4829 m³
